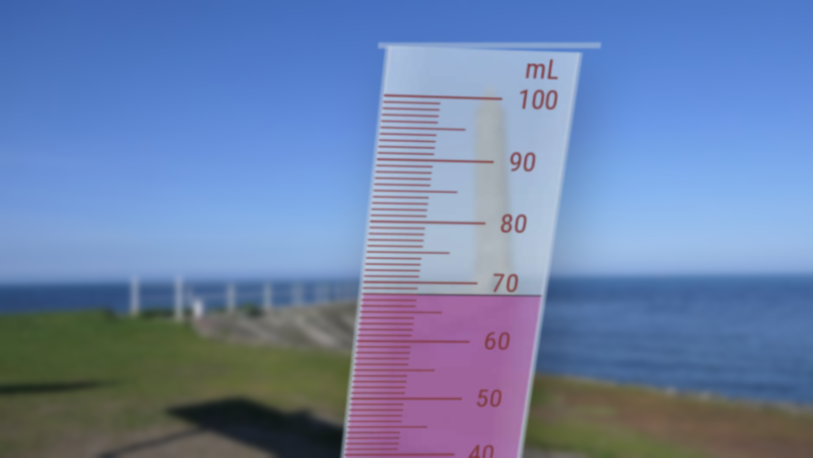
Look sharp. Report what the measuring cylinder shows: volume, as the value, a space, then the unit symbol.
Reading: 68 mL
